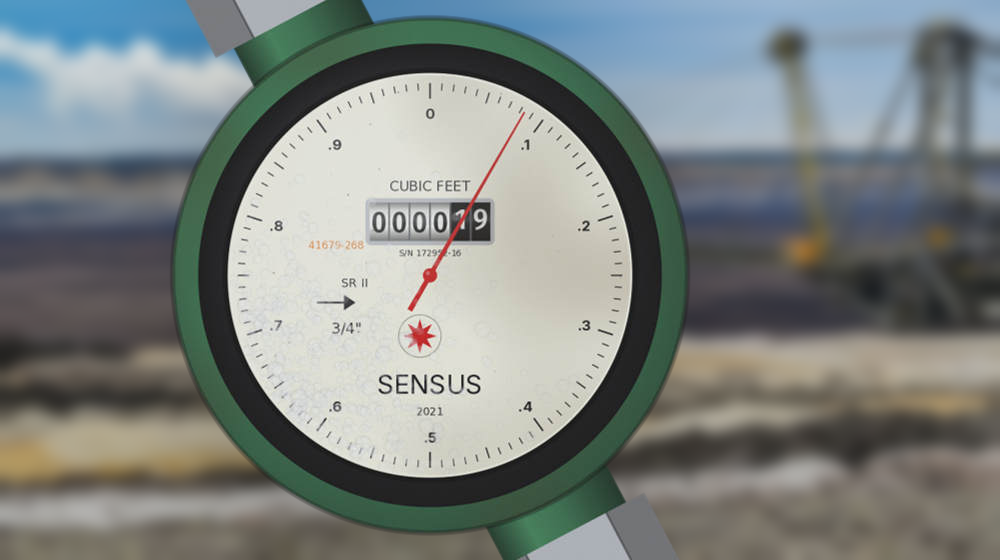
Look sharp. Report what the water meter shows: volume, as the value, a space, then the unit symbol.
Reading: 19.08 ft³
